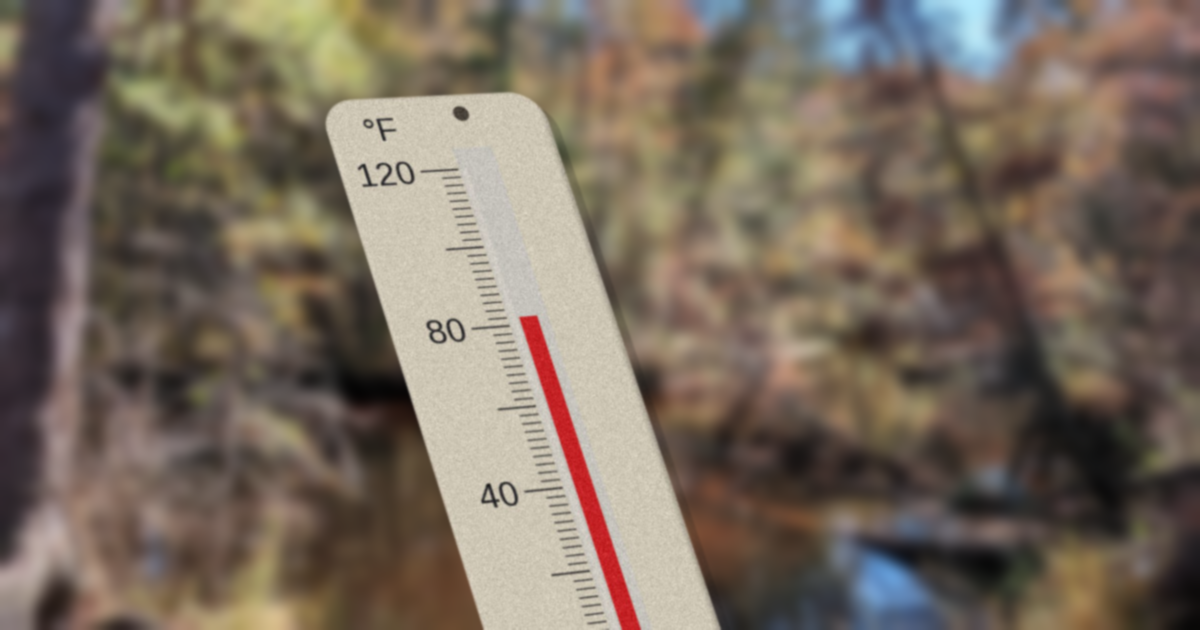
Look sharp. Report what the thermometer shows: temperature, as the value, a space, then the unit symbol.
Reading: 82 °F
